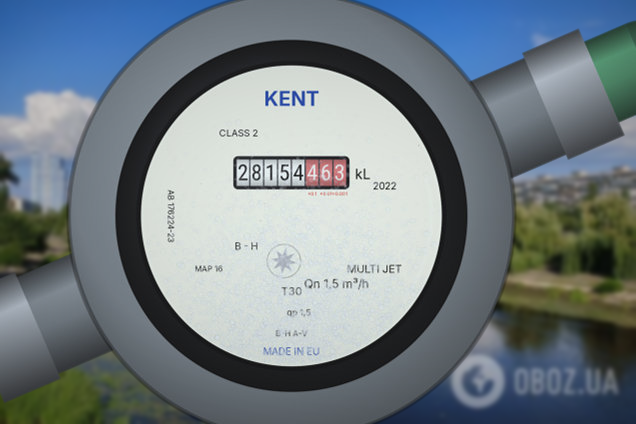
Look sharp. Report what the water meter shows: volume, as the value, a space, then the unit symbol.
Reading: 28154.463 kL
